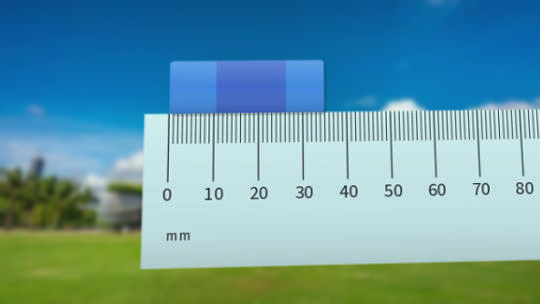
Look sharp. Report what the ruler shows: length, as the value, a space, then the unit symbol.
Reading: 35 mm
